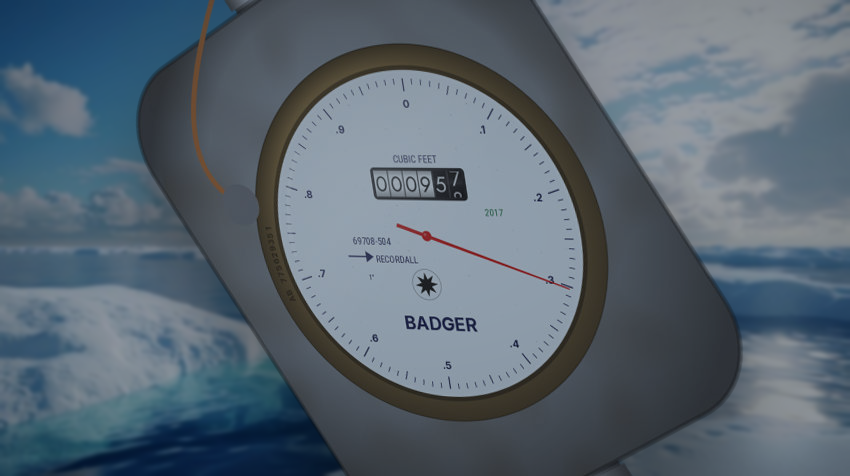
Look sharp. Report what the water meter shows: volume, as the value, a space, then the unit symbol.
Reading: 957.30 ft³
